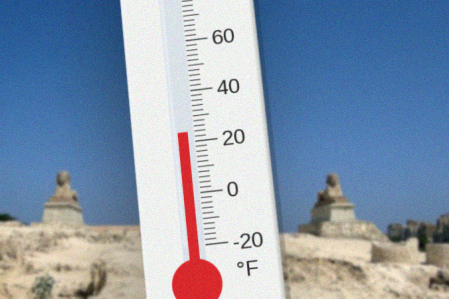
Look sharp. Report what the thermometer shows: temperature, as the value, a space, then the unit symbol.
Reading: 24 °F
